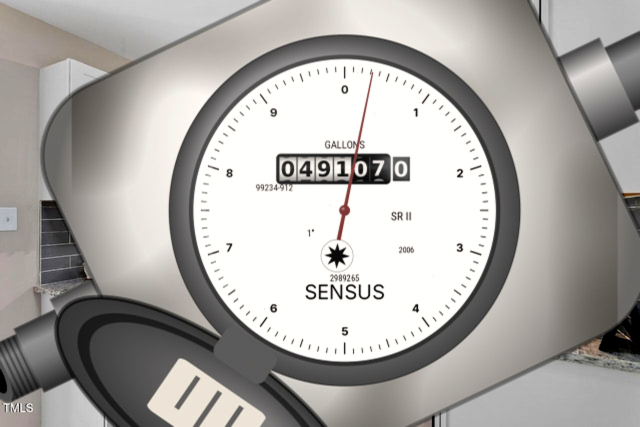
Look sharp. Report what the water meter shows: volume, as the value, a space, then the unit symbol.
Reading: 491070.3 gal
